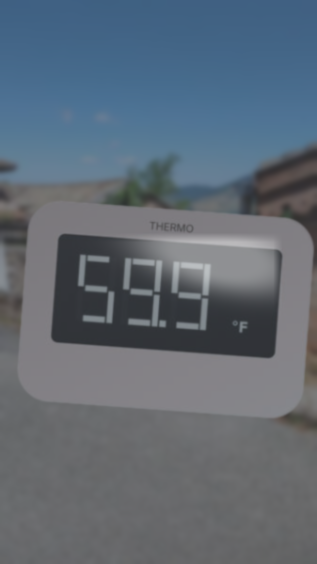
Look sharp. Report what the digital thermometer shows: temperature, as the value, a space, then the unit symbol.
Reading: 59.9 °F
